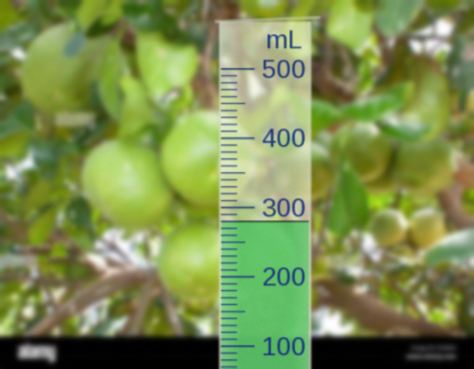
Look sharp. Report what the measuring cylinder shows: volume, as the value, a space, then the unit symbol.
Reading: 280 mL
